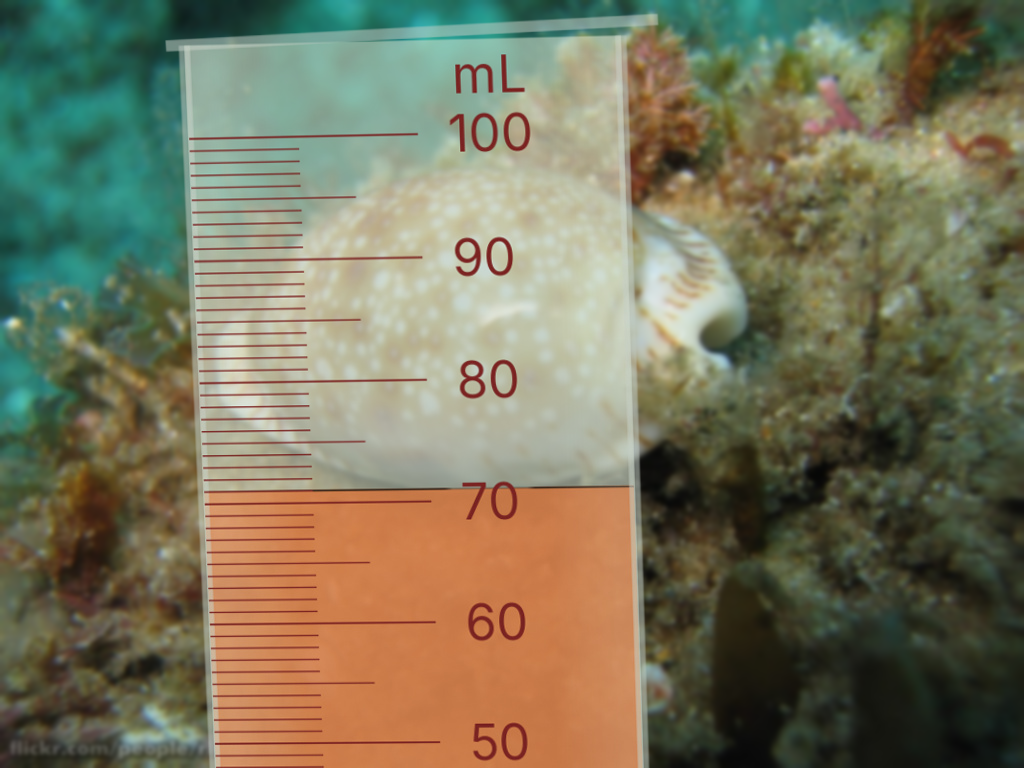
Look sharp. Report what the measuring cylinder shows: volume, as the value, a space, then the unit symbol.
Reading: 71 mL
